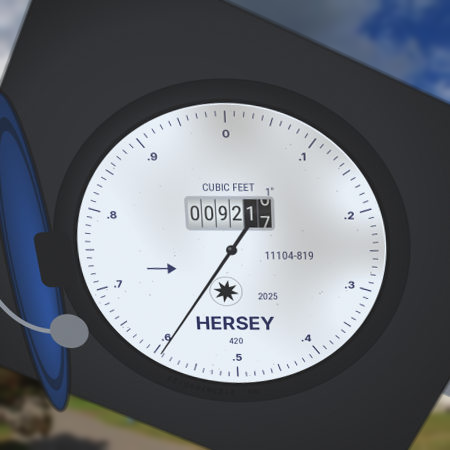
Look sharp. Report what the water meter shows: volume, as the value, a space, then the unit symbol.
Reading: 9216.59 ft³
